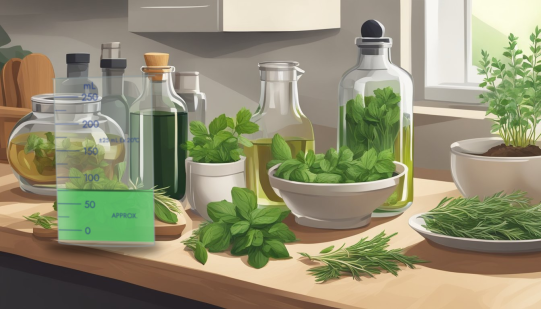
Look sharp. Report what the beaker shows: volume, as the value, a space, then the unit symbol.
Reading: 75 mL
